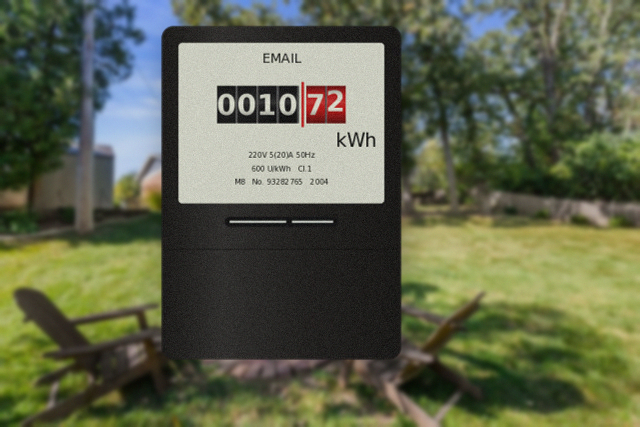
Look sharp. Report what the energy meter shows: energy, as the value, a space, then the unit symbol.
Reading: 10.72 kWh
